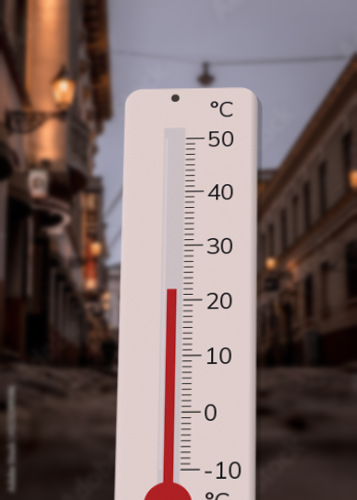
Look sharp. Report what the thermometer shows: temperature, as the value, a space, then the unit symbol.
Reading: 22 °C
